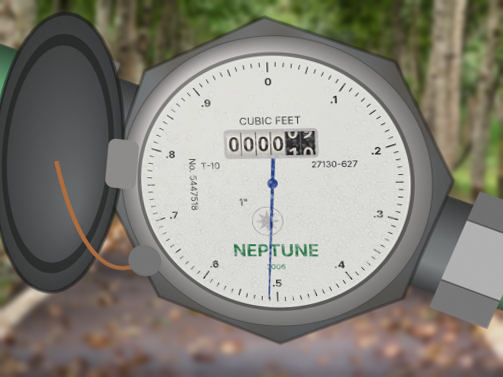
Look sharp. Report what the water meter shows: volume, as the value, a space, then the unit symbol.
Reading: 9.51 ft³
